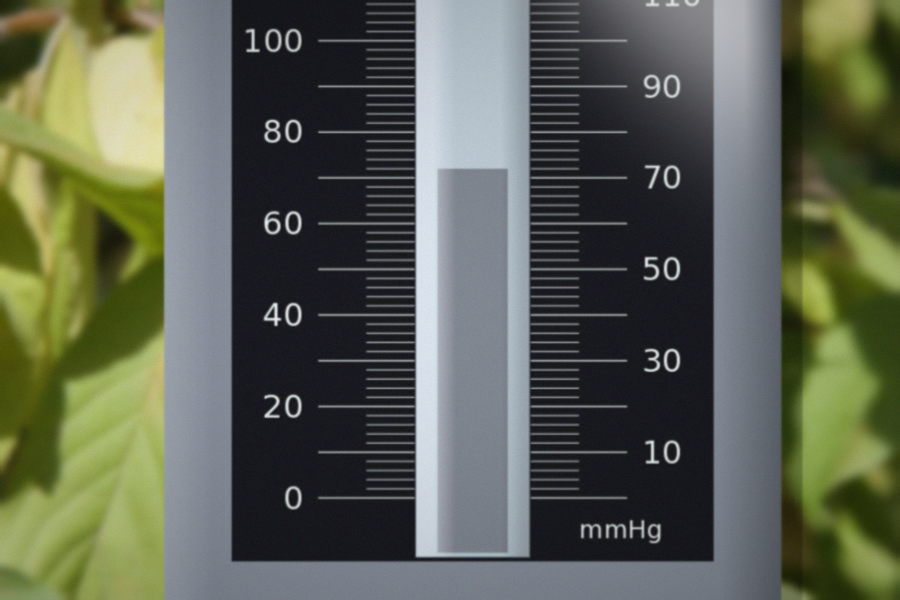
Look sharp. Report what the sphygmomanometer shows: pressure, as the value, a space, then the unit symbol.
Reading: 72 mmHg
